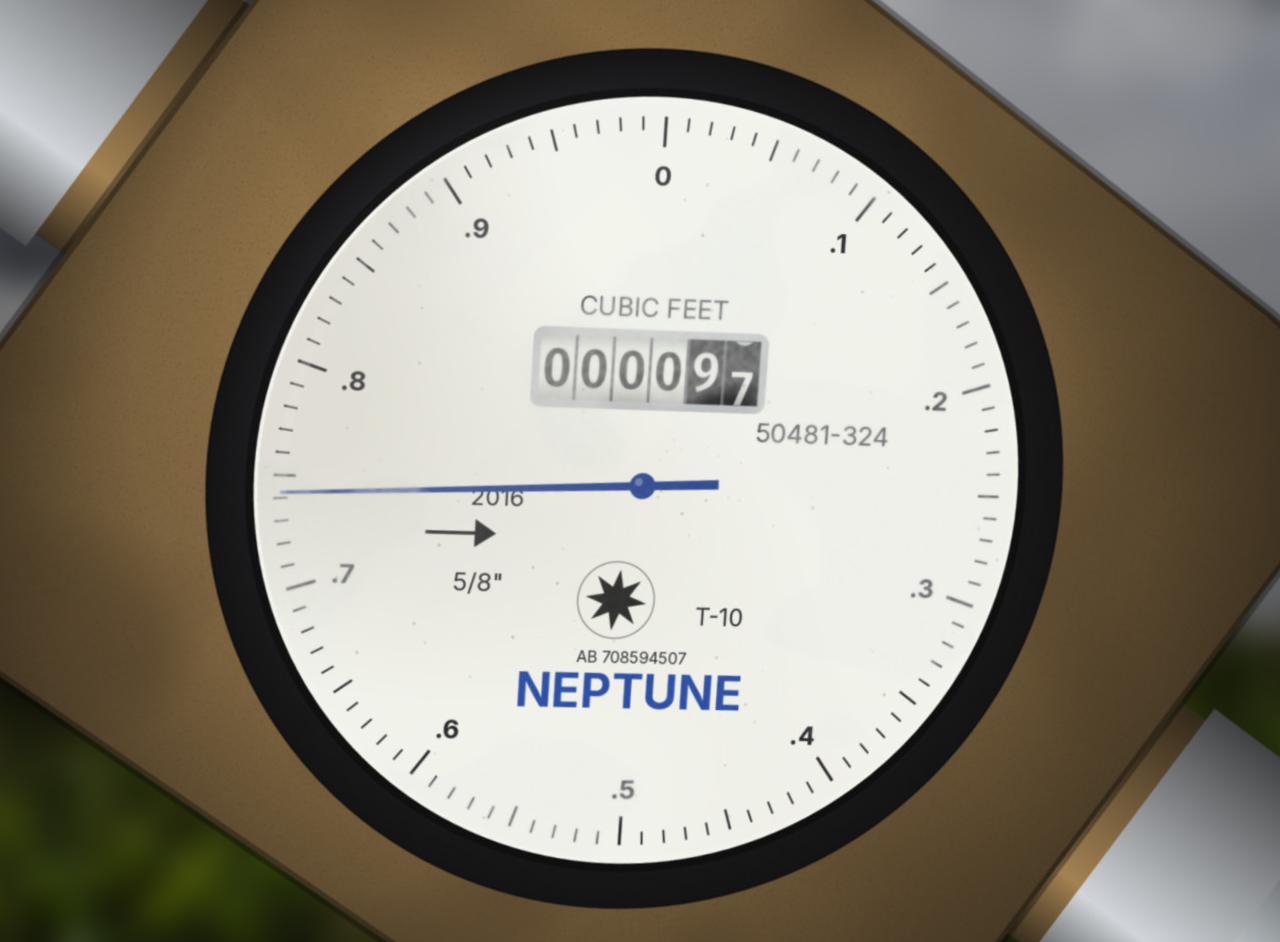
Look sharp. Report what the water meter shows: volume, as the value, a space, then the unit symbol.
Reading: 96.74 ft³
